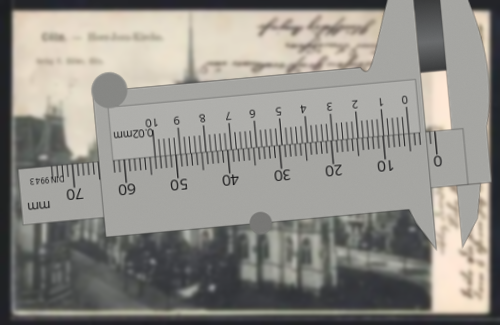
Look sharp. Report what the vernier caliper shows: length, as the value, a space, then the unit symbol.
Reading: 5.0 mm
